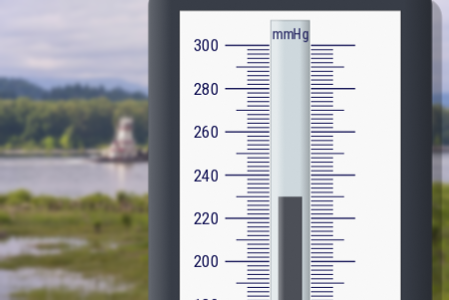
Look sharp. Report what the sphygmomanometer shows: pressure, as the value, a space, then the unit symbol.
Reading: 230 mmHg
